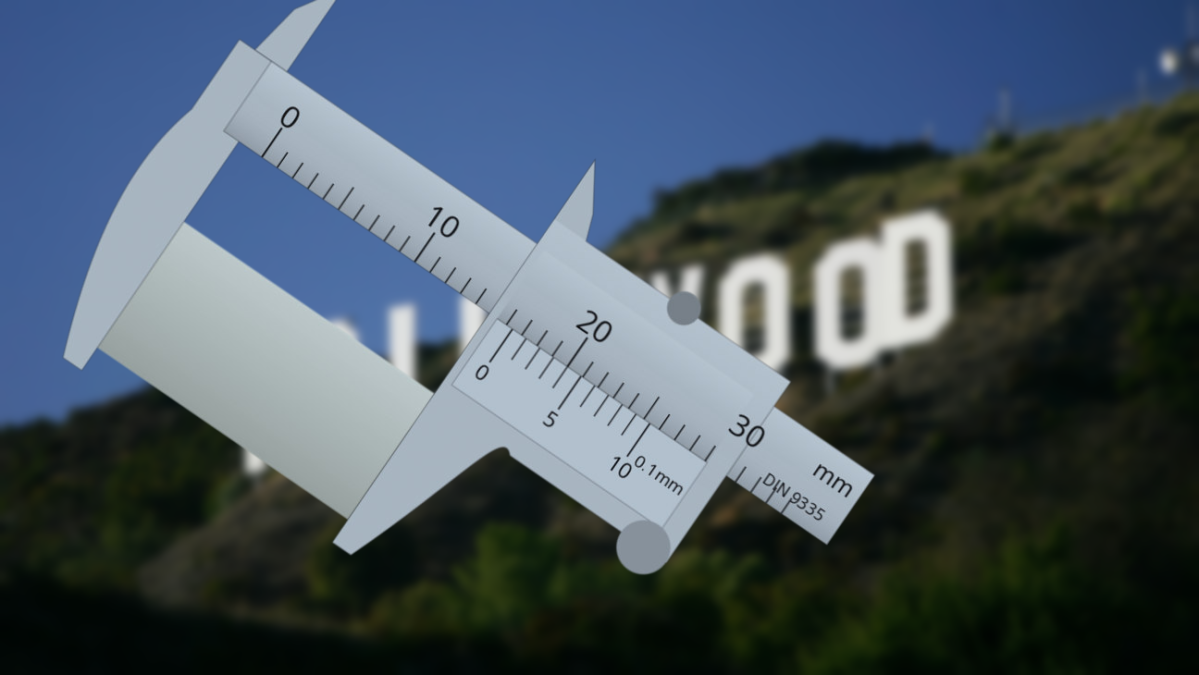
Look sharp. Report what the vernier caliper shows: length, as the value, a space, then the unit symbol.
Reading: 16.4 mm
